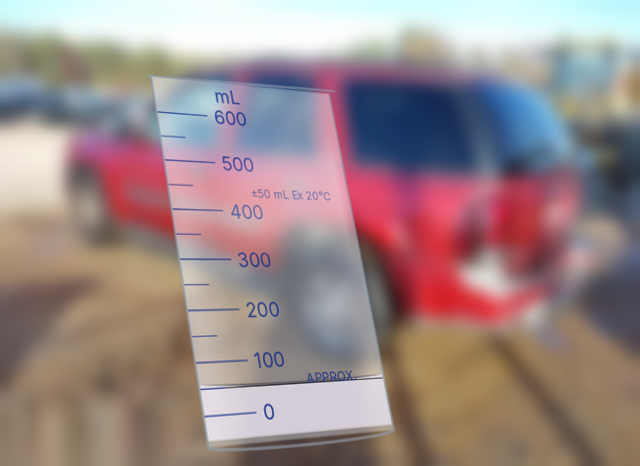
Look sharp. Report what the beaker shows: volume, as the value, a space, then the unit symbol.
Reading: 50 mL
